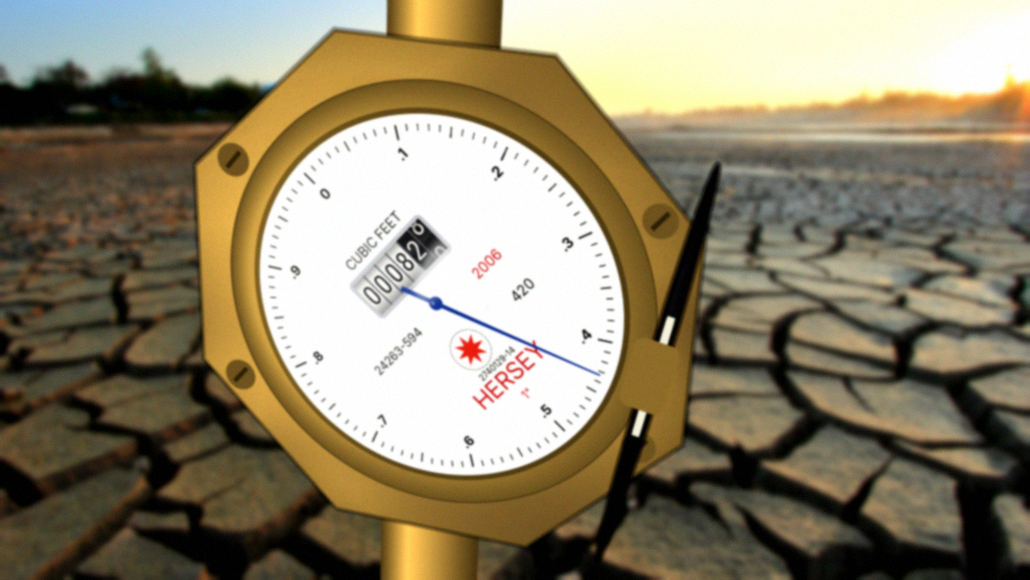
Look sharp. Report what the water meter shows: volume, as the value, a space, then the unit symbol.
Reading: 828.43 ft³
